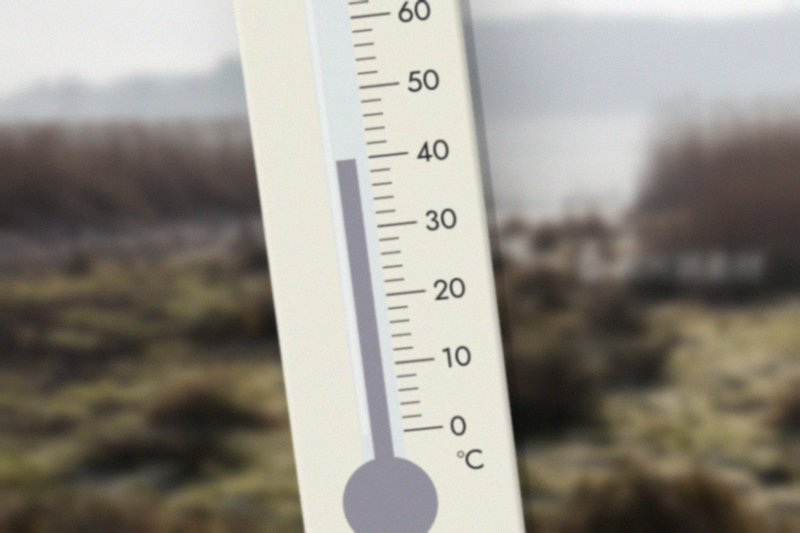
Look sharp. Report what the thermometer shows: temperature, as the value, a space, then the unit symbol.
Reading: 40 °C
